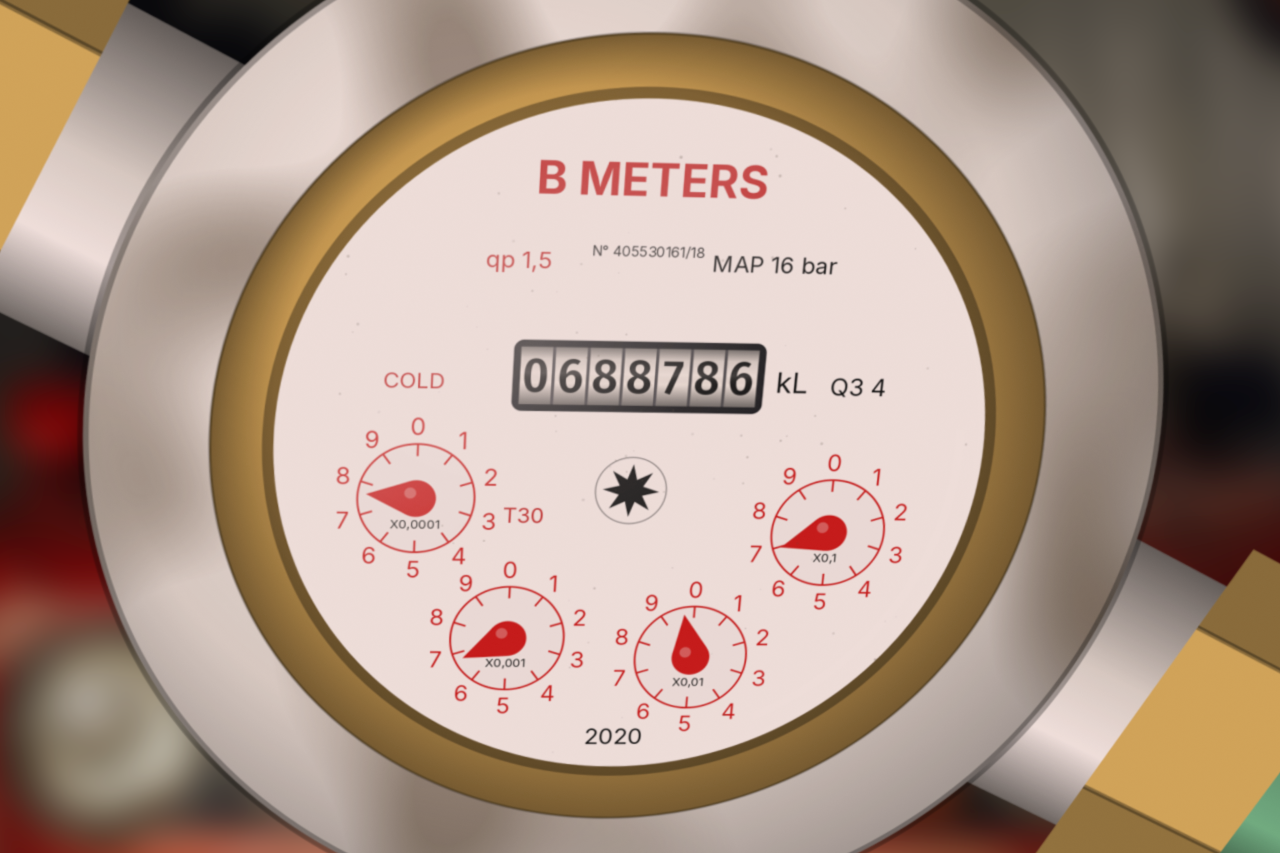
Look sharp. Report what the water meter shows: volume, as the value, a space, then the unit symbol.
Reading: 688786.6967 kL
